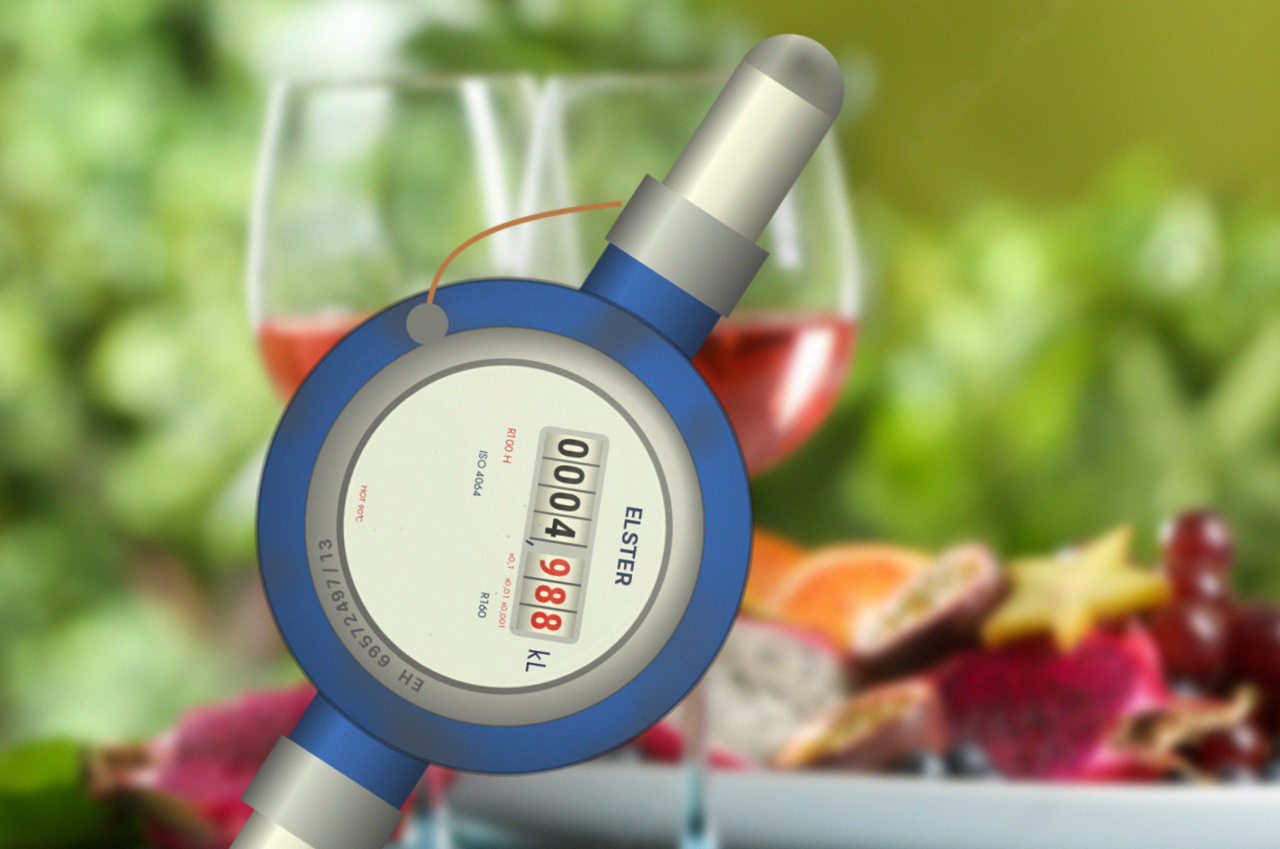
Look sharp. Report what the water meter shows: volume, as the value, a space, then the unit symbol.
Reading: 4.988 kL
